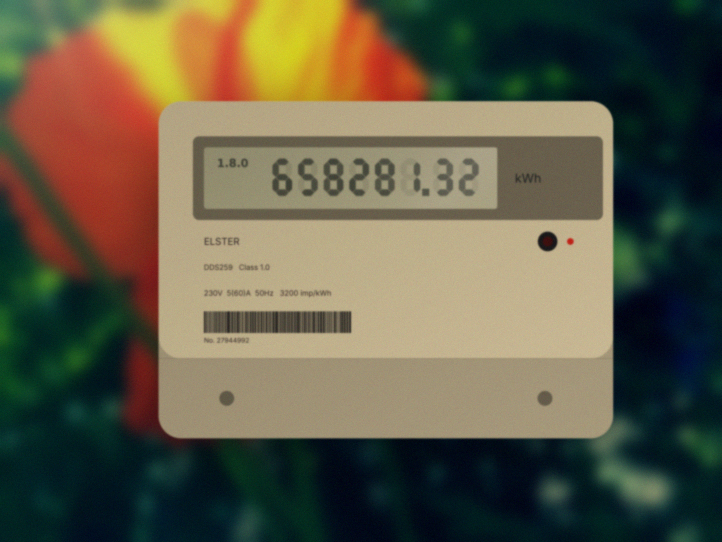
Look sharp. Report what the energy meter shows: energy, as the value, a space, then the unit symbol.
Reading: 658281.32 kWh
